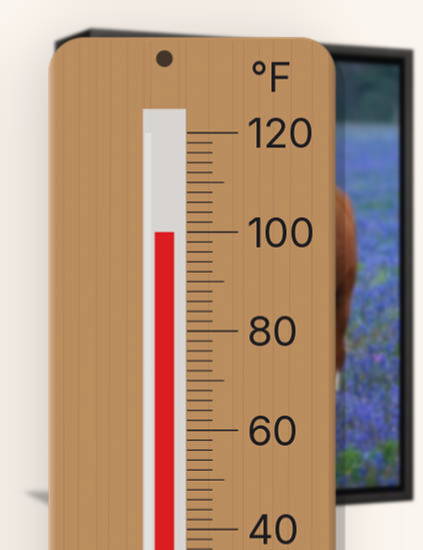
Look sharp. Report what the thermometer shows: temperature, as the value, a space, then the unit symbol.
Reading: 100 °F
